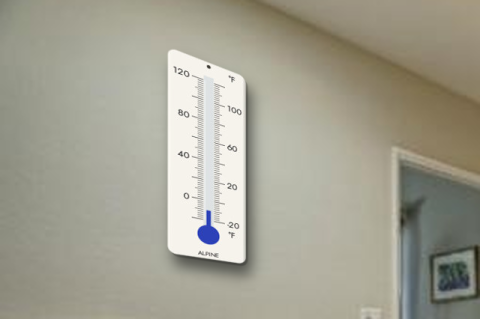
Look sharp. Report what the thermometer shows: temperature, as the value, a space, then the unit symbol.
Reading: -10 °F
